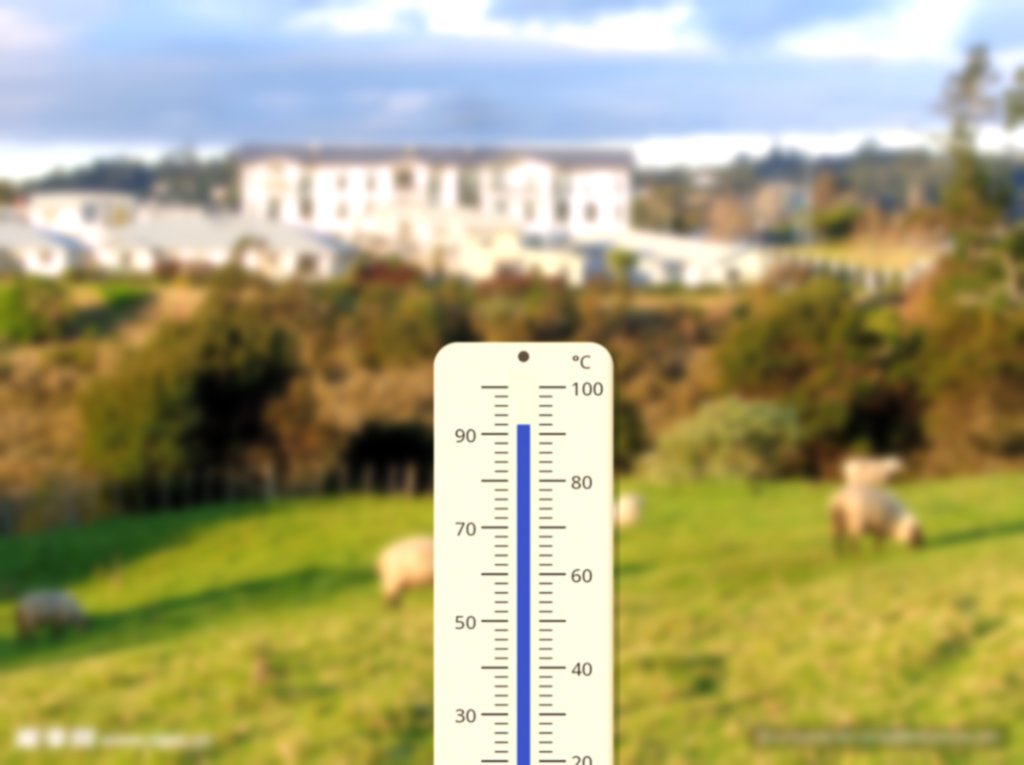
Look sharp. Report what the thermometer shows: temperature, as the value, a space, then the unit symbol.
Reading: 92 °C
